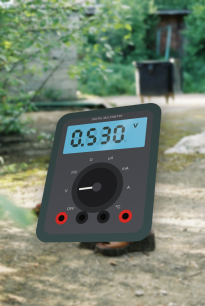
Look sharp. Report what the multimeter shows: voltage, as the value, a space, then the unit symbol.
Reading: 0.530 V
